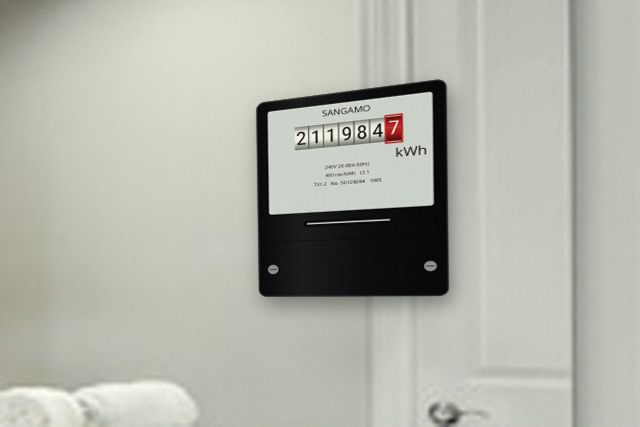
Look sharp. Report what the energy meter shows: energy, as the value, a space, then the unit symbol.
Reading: 211984.7 kWh
